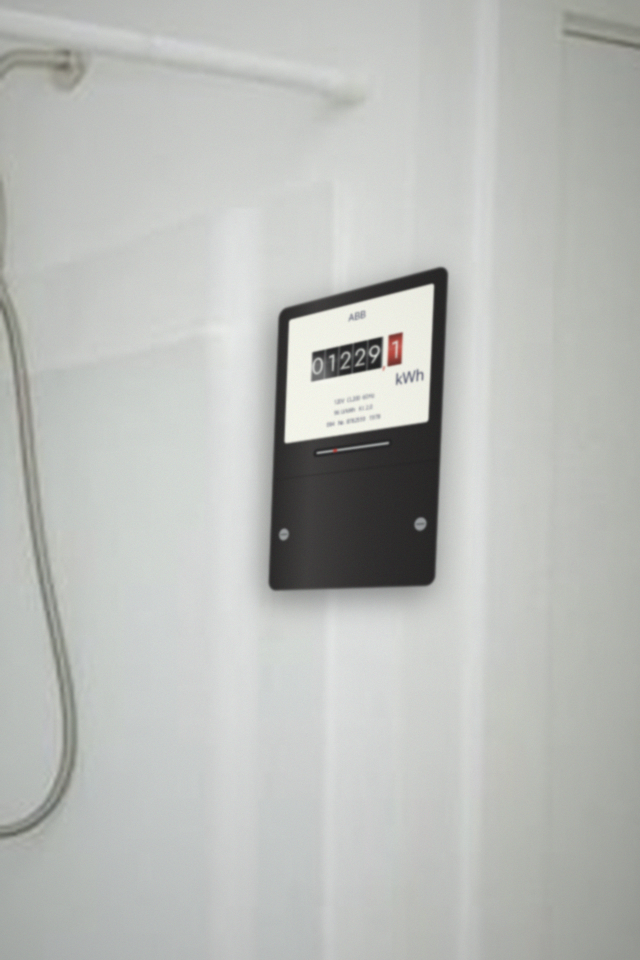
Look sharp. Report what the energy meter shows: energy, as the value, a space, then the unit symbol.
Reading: 1229.1 kWh
